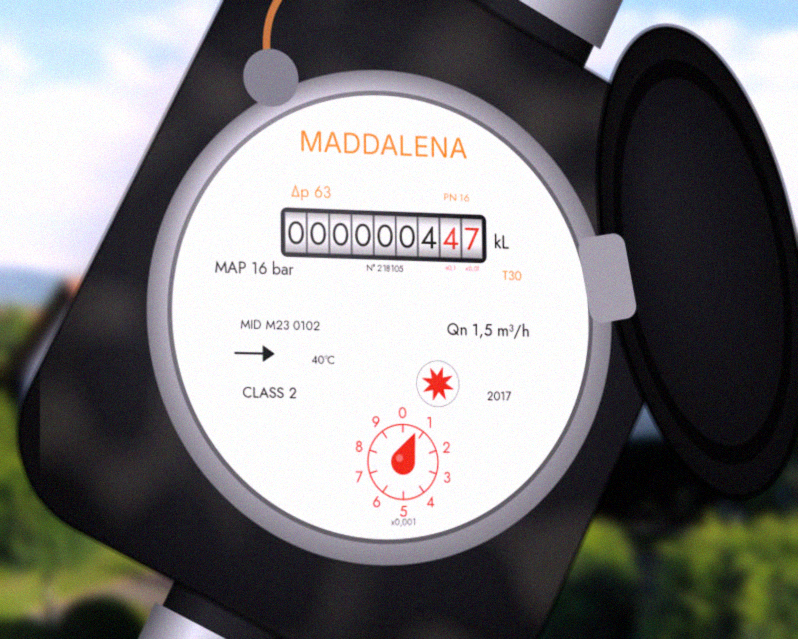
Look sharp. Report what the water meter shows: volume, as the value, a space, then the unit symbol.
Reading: 4.470 kL
